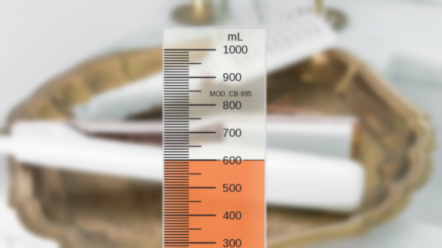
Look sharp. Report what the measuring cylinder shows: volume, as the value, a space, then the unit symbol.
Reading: 600 mL
